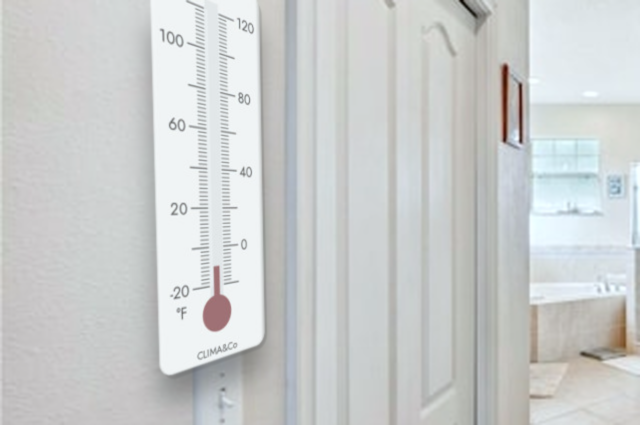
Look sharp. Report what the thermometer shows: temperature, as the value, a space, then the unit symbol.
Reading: -10 °F
